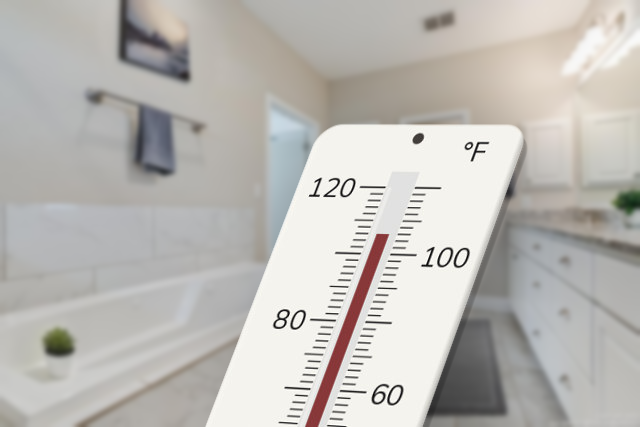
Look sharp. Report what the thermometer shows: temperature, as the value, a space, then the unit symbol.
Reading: 106 °F
